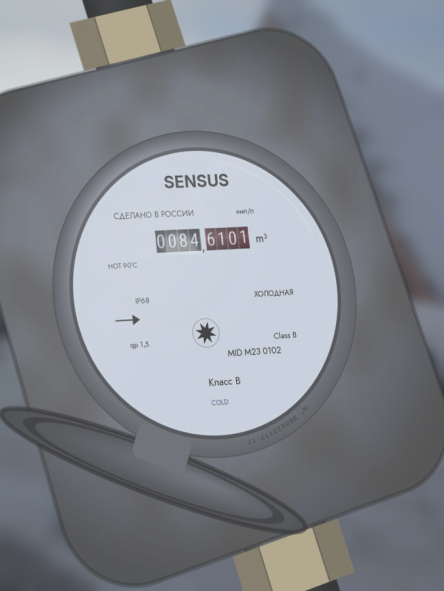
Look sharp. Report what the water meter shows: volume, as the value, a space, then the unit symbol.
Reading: 84.6101 m³
